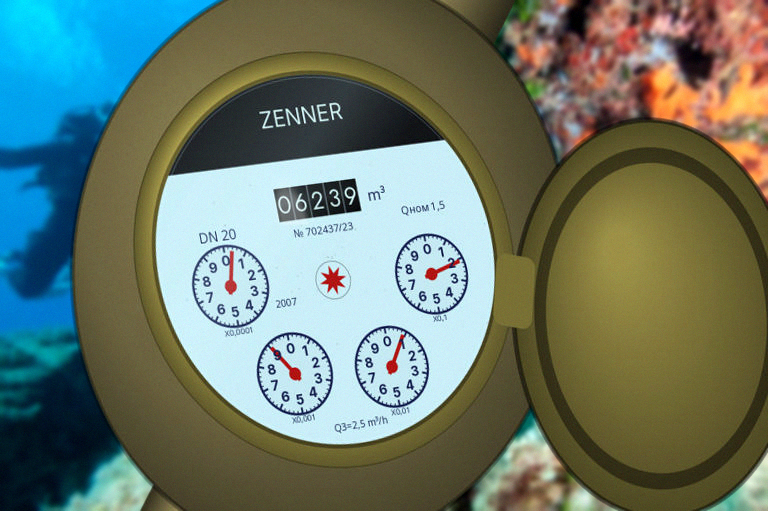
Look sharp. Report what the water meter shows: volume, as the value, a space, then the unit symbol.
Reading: 6239.2090 m³
